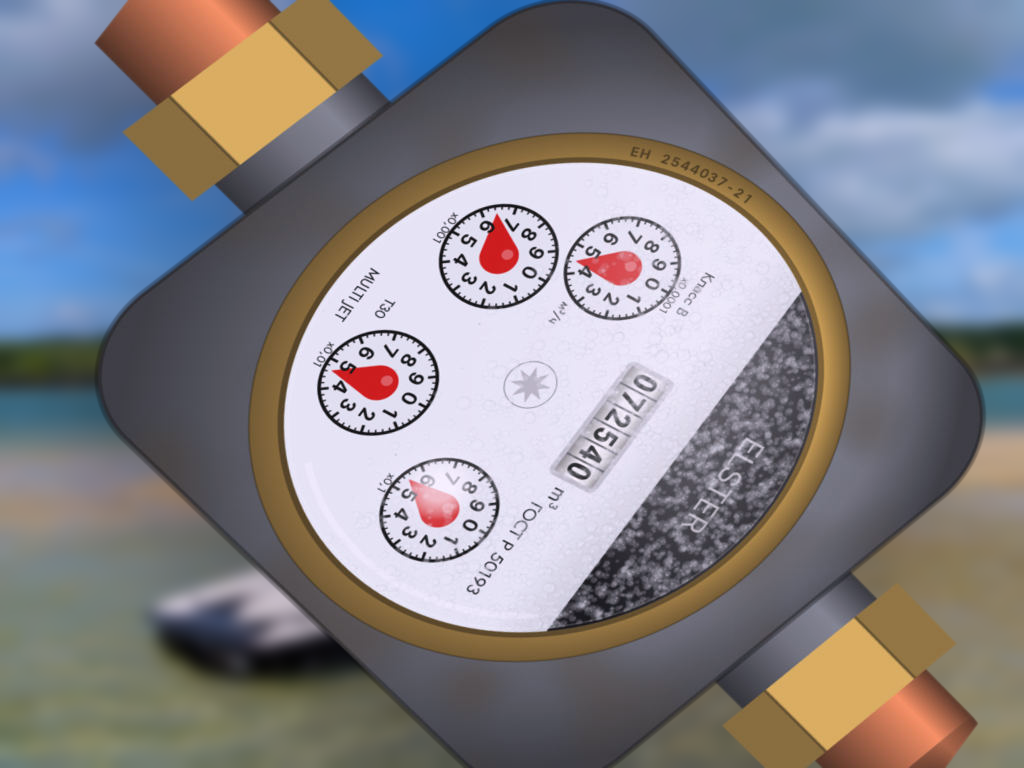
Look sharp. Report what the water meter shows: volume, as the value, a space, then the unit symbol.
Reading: 72540.5464 m³
